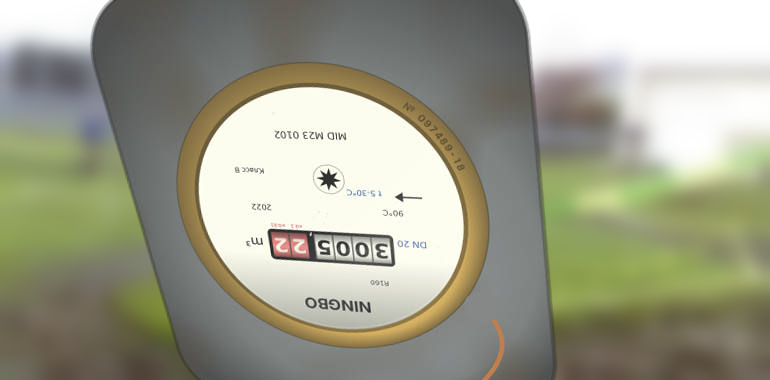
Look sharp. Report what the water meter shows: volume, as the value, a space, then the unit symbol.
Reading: 3005.22 m³
